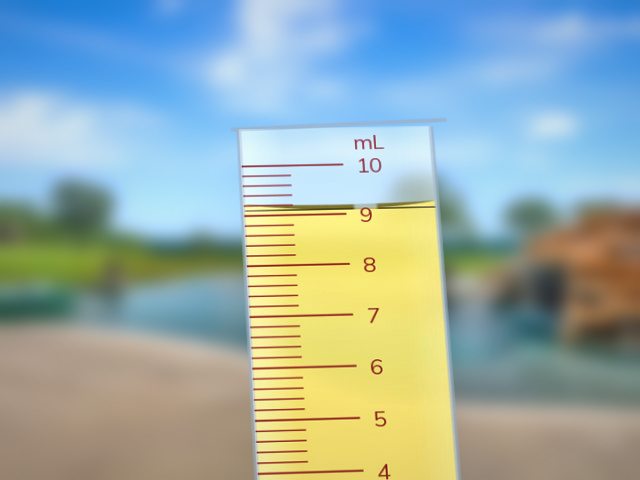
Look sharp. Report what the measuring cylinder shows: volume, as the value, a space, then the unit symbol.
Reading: 9.1 mL
